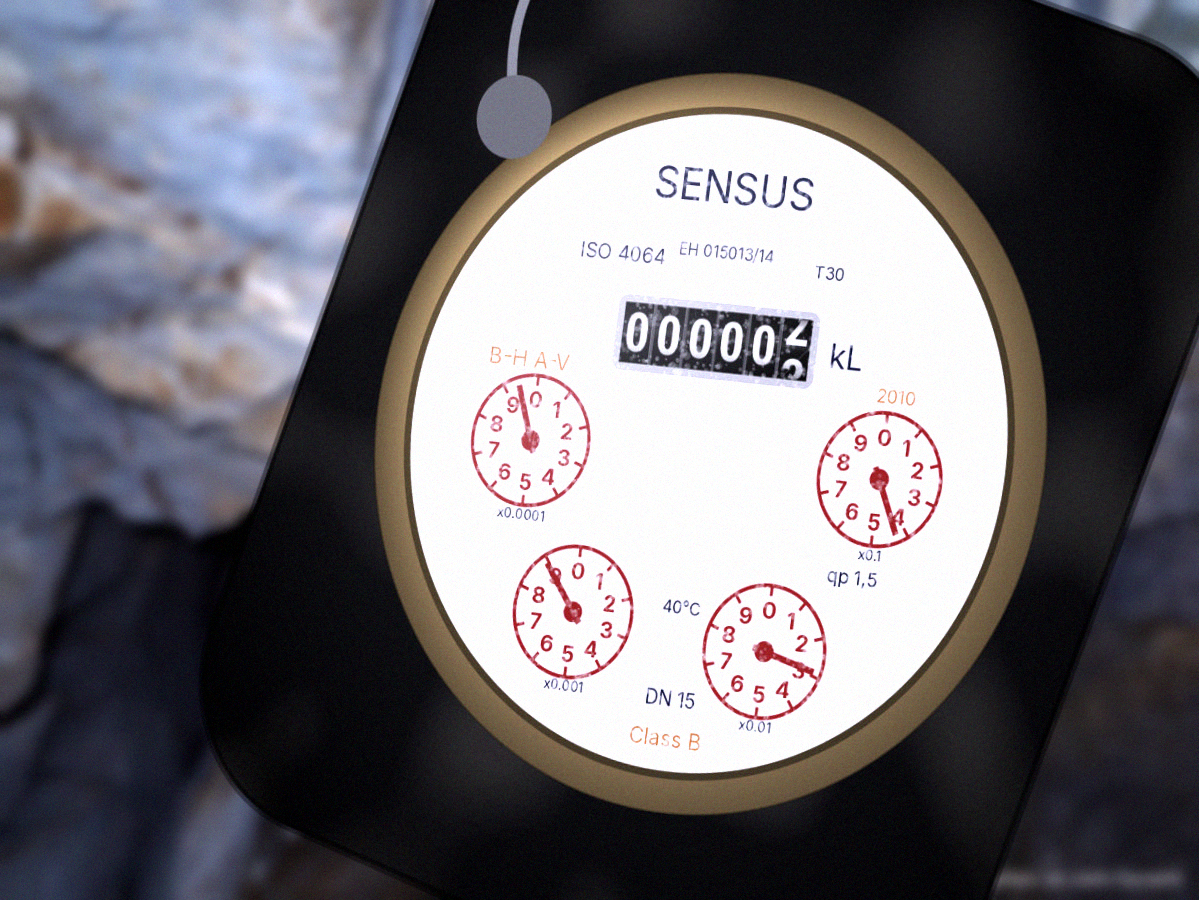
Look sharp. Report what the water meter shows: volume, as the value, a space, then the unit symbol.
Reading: 2.4289 kL
